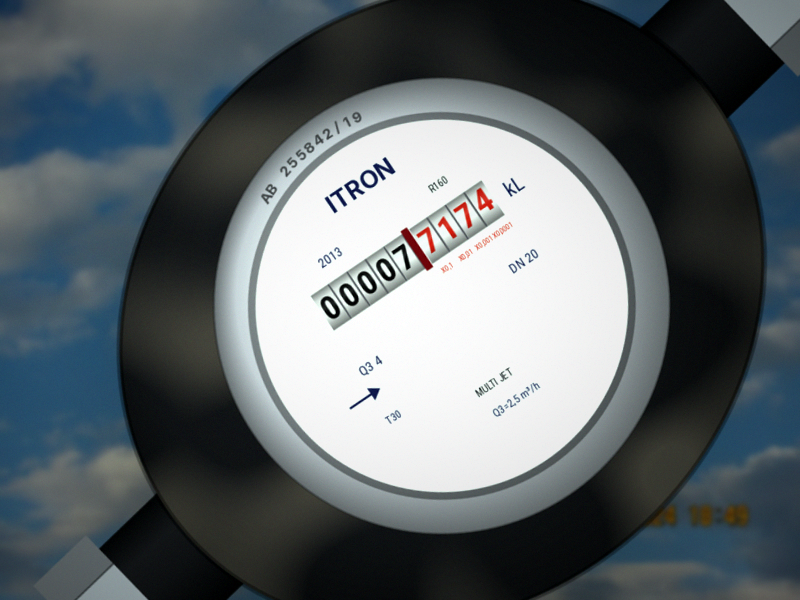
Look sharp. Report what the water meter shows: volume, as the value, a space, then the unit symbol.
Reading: 7.7174 kL
